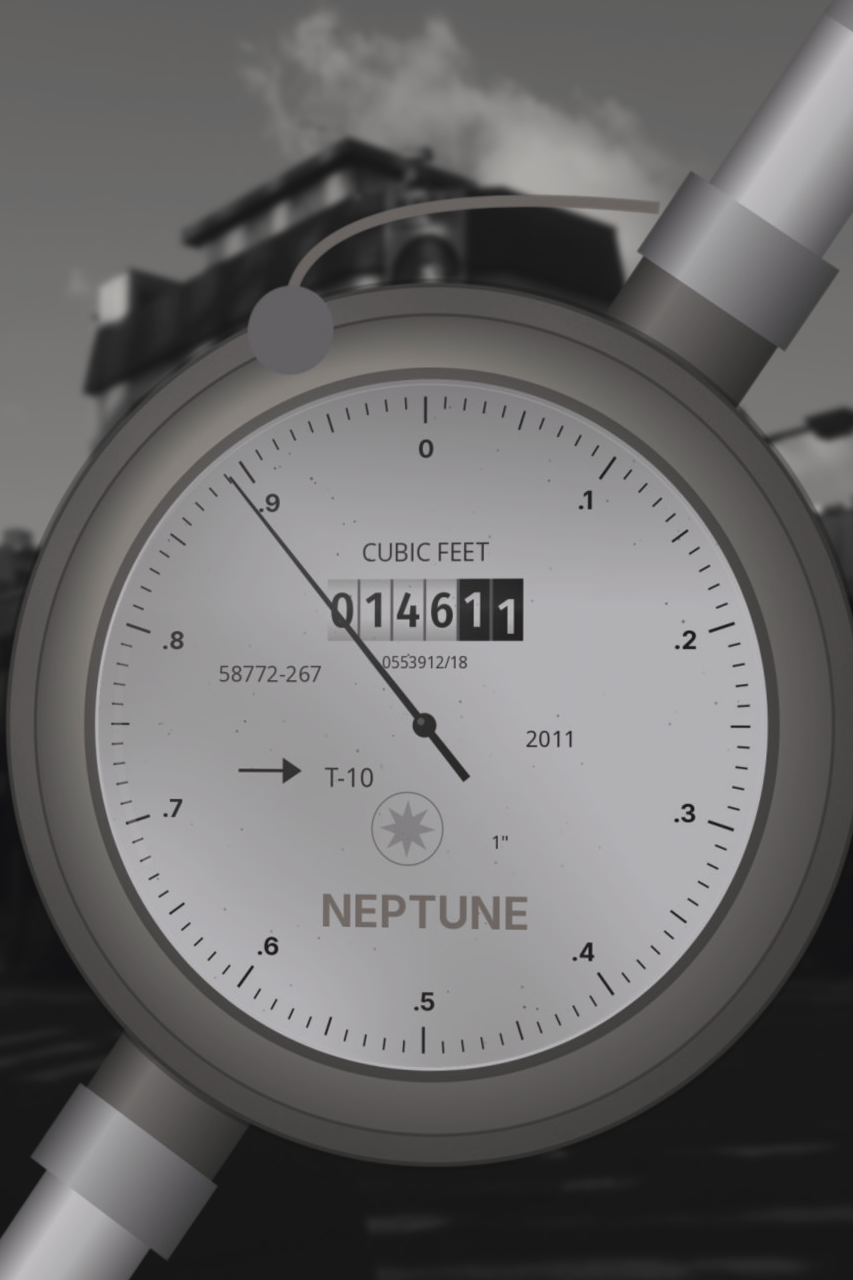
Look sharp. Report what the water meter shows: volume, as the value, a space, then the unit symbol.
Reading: 14610.89 ft³
